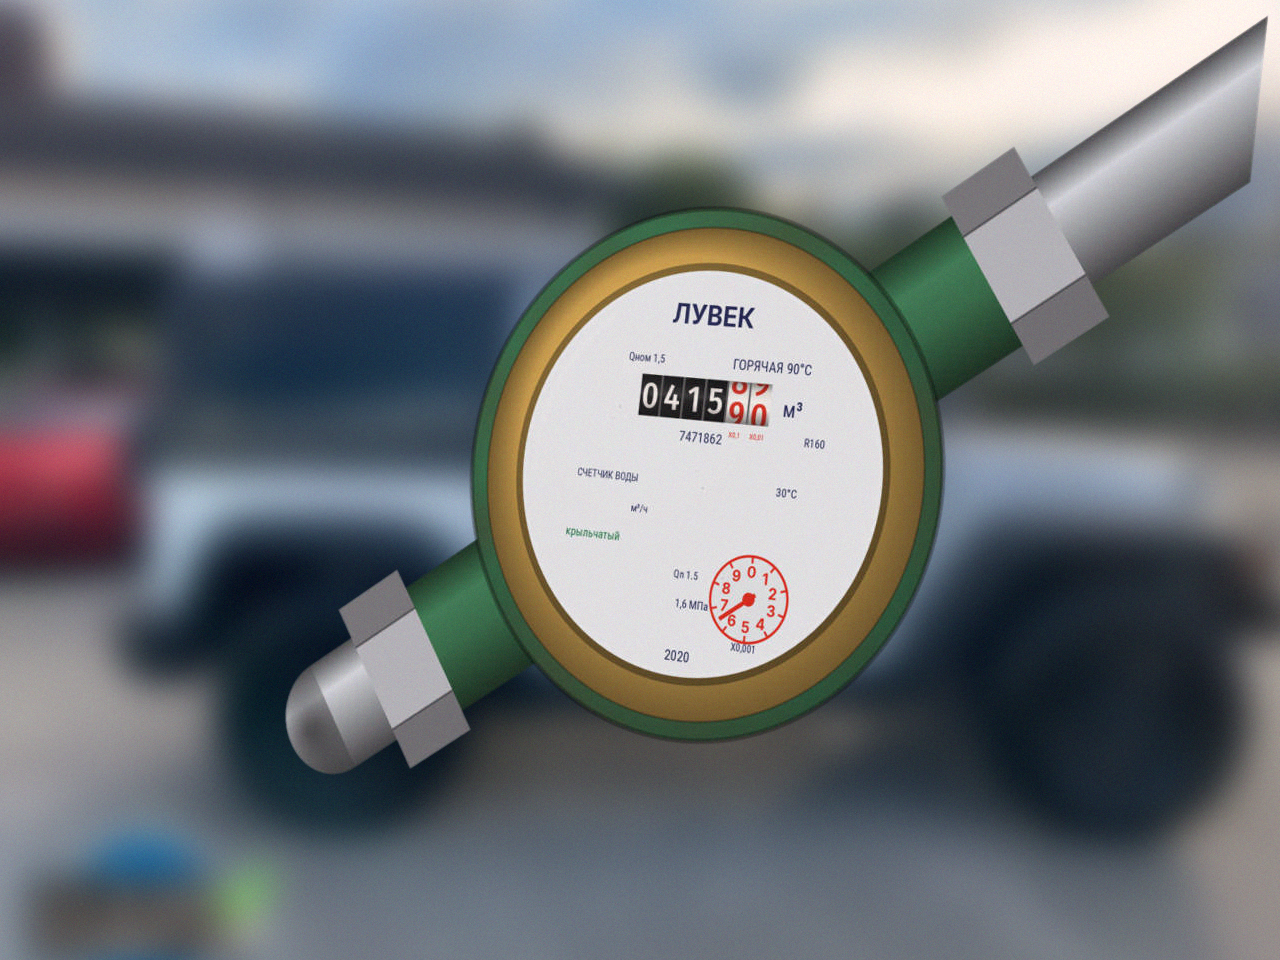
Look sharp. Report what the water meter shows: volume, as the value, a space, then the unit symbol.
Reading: 415.896 m³
